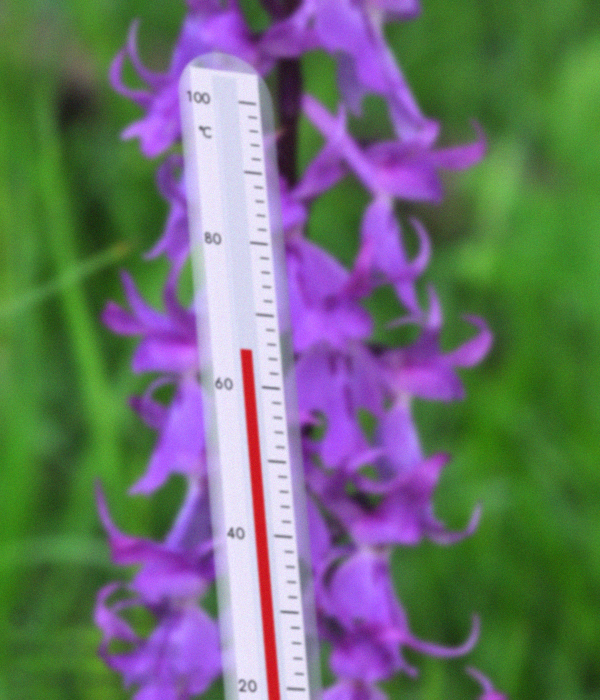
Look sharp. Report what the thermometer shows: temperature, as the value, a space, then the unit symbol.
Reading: 65 °C
